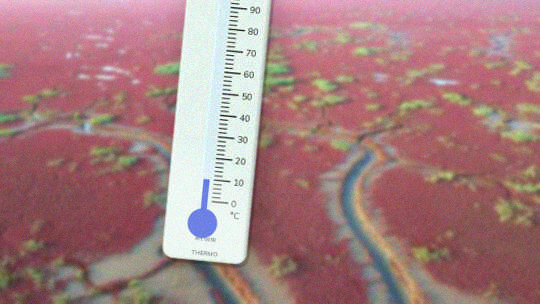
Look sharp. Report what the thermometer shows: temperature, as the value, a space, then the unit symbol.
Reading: 10 °C
